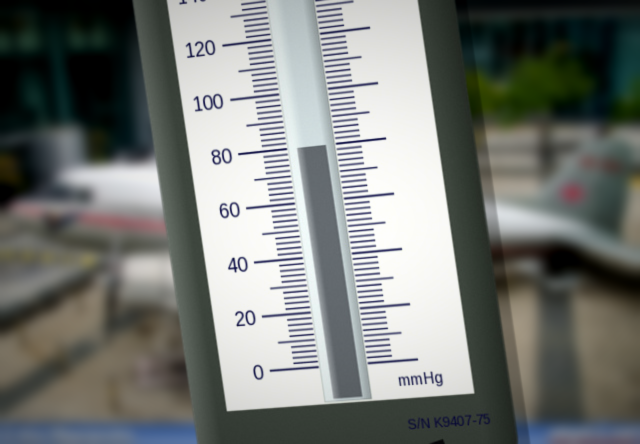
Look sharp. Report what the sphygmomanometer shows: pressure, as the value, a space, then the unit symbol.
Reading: 80 mmHg
